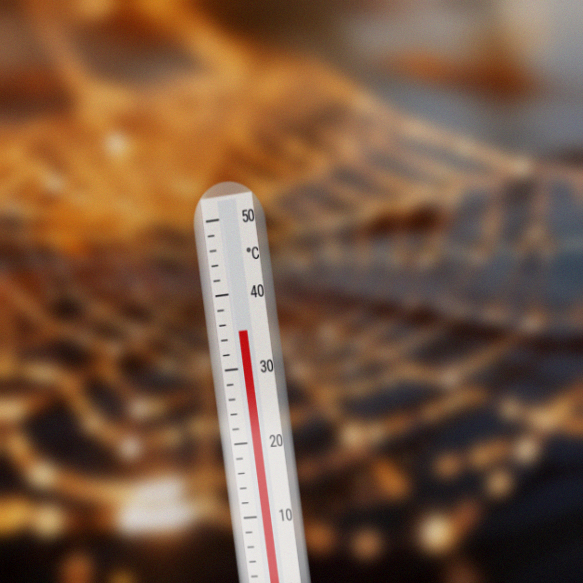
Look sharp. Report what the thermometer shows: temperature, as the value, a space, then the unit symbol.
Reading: 35 °C
